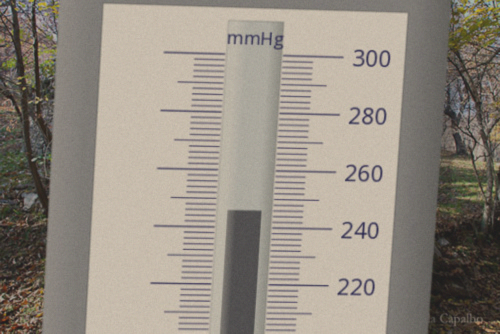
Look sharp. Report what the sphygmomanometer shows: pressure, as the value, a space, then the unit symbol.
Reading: 246 mmHg
